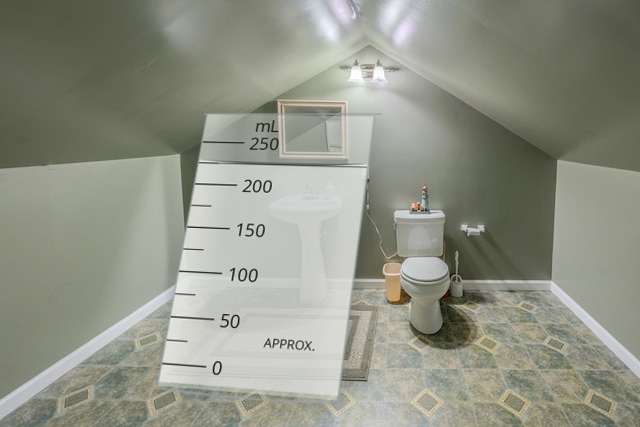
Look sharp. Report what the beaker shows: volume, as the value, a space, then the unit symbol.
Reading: 225 mL
